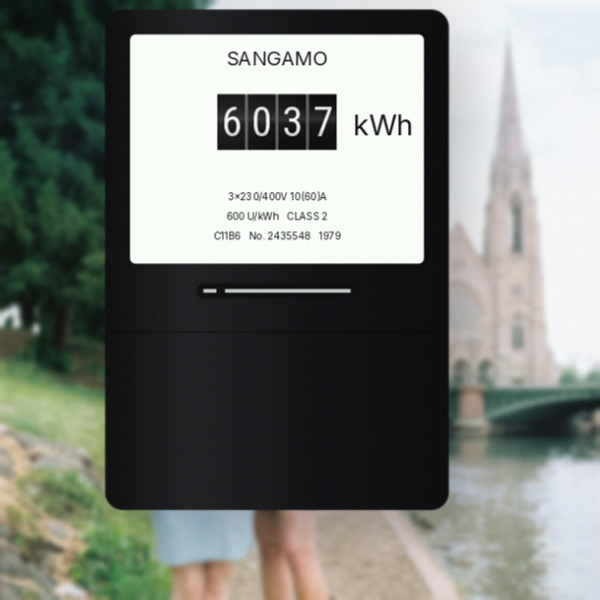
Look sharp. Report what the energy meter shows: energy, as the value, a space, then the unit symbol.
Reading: 6037 kWh
